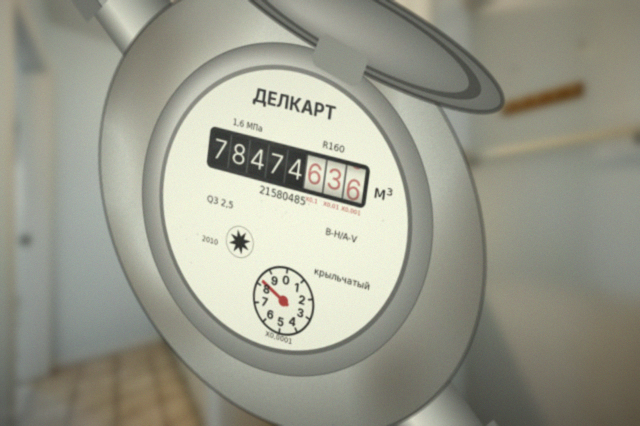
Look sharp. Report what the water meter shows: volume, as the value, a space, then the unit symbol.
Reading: 78474.6358 m³
